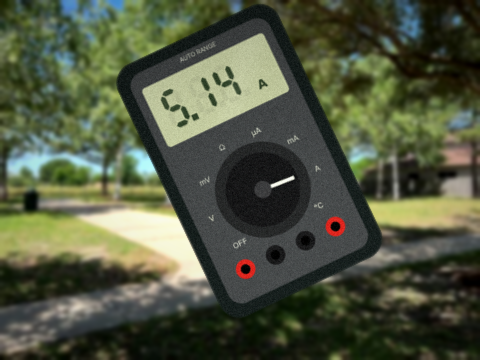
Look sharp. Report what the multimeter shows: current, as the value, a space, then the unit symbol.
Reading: 5.14 A
